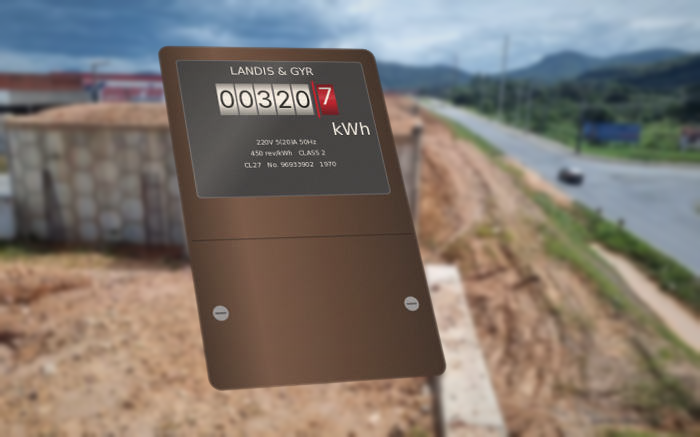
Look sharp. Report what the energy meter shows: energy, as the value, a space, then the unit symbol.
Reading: 320.7 kWh
